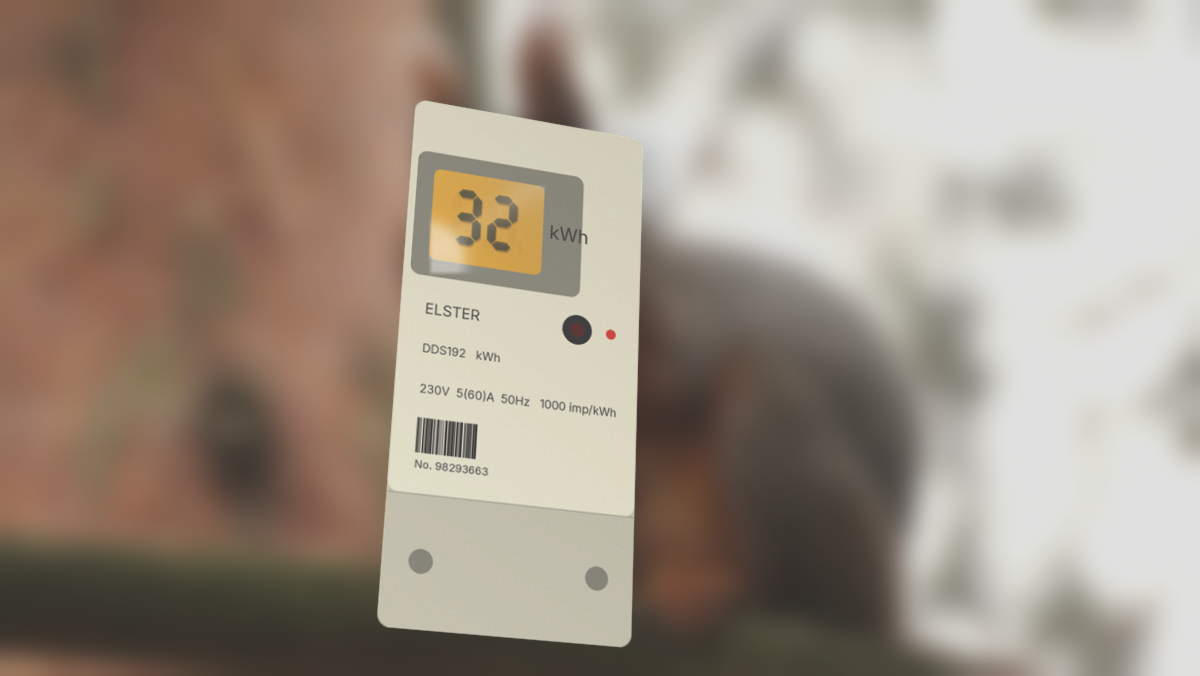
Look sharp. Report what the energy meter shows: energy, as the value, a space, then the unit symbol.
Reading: 32 kWh
